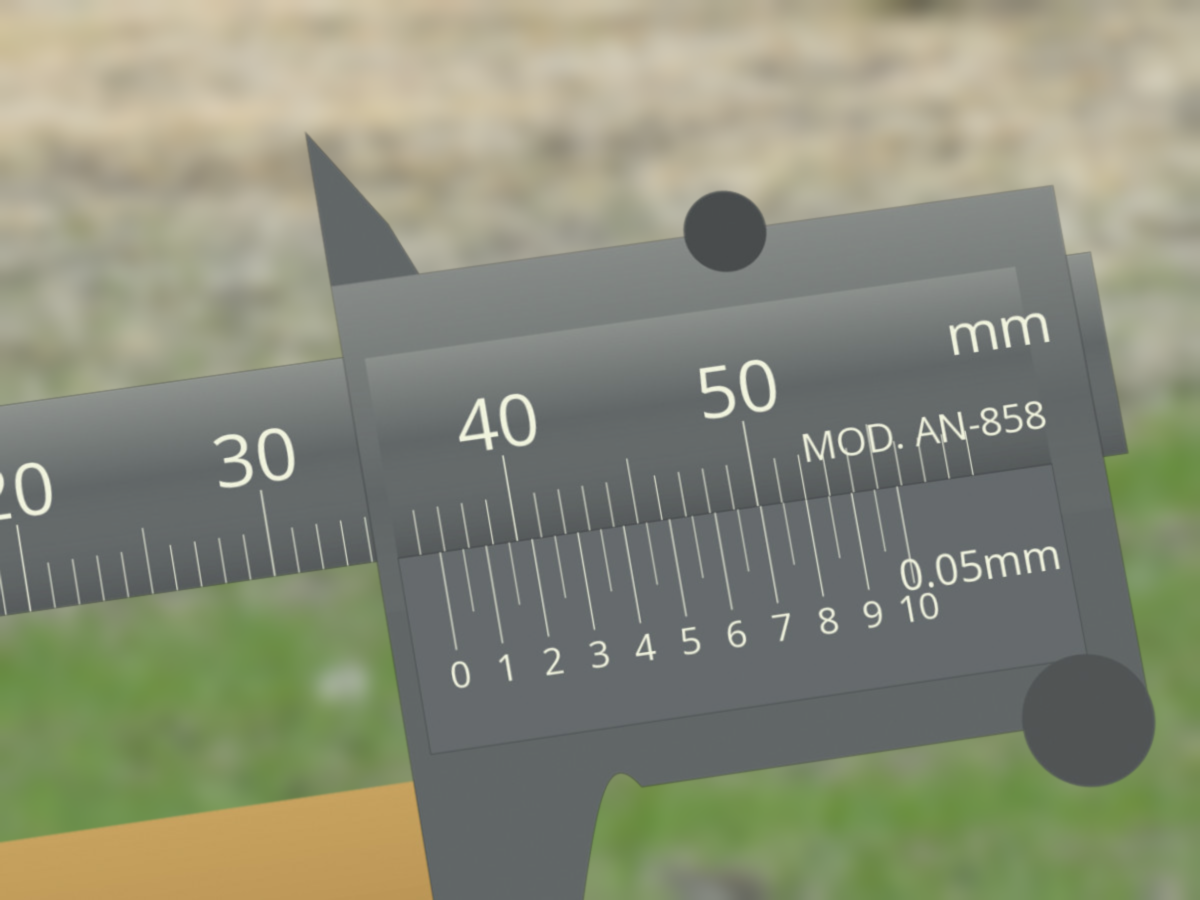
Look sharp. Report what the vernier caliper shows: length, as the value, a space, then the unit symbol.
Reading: 36.8 mm
